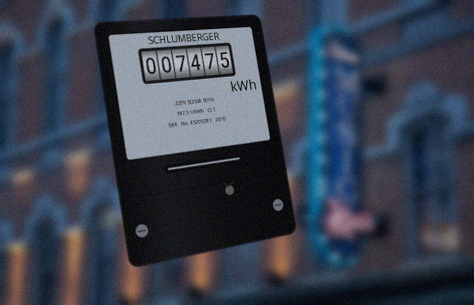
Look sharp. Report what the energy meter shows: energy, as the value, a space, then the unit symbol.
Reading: 7475 kWh
